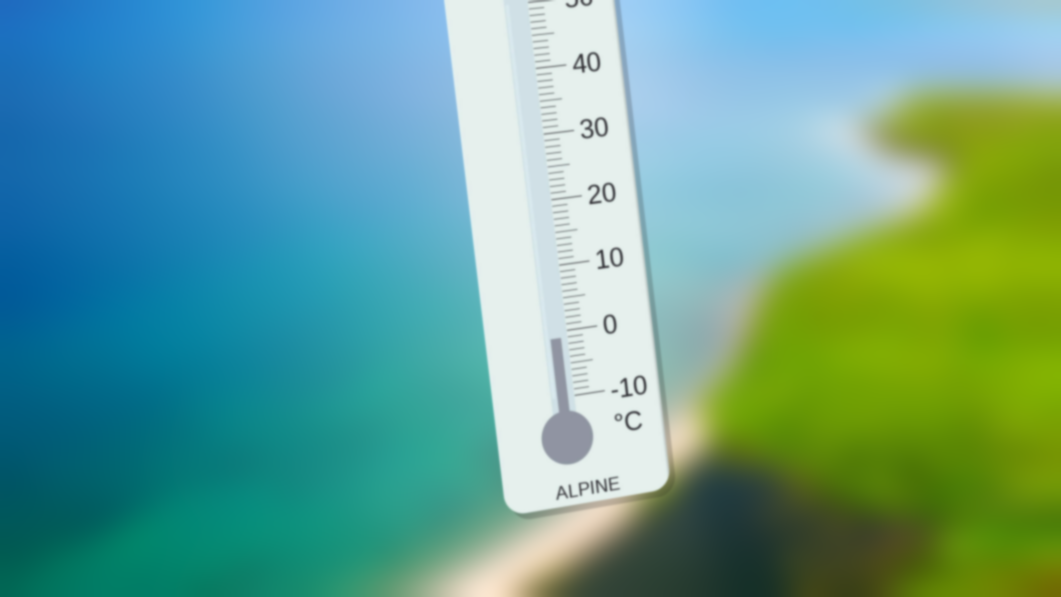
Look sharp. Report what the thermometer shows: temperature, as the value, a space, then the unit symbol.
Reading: -1 °C
